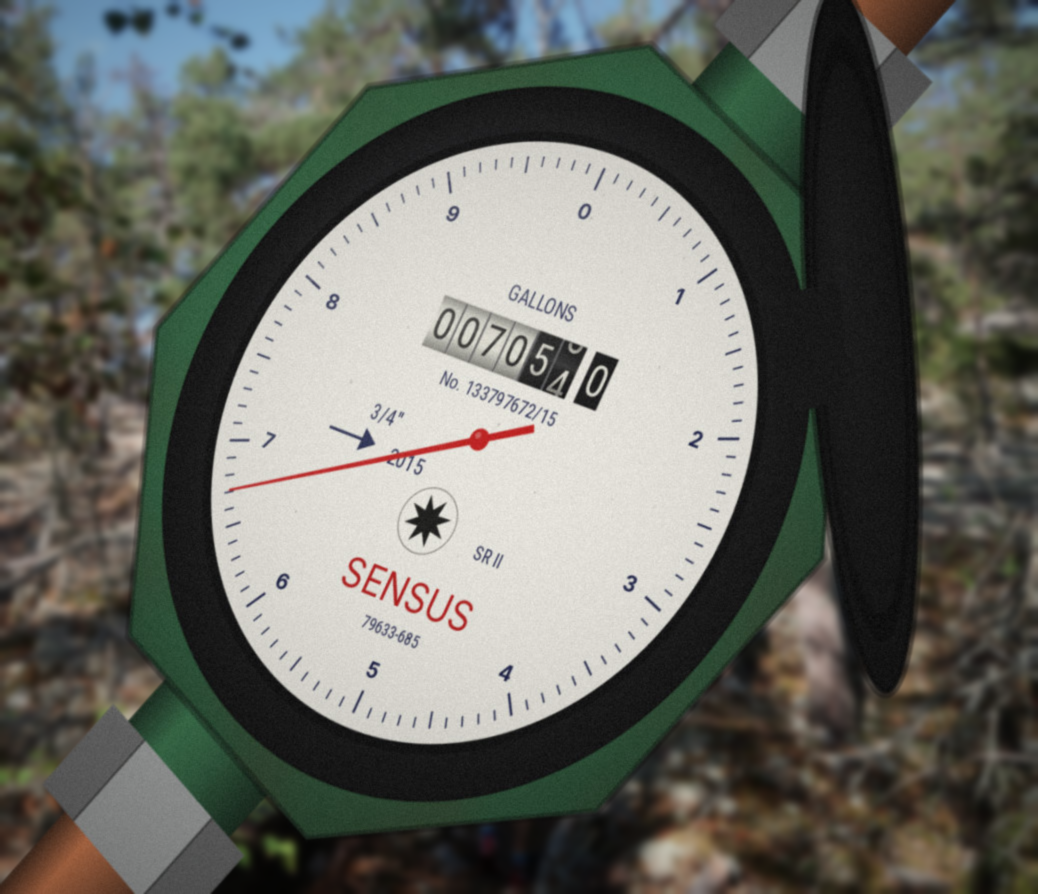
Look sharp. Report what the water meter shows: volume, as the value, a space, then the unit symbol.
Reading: 70536.7 gal
